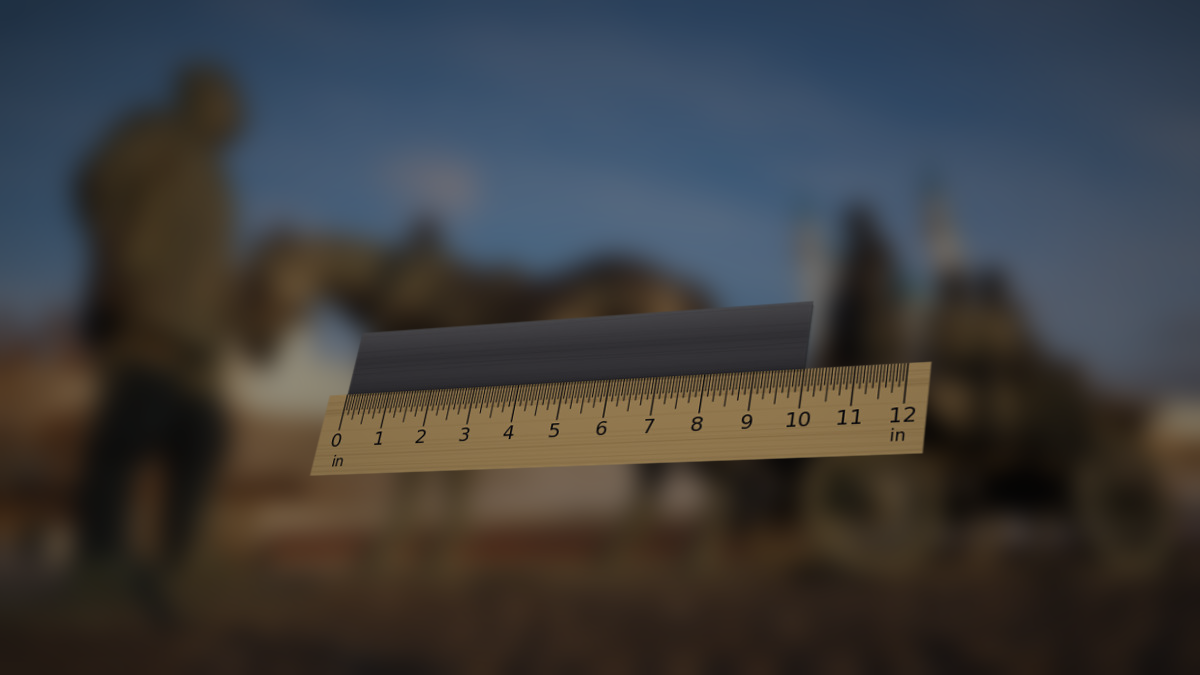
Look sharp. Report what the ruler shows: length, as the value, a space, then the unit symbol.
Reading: 10 in
